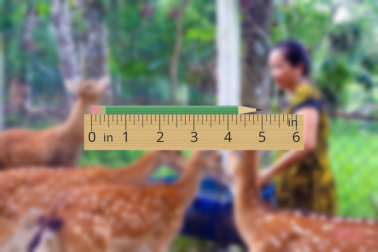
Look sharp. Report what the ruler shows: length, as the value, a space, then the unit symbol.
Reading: 5 in
